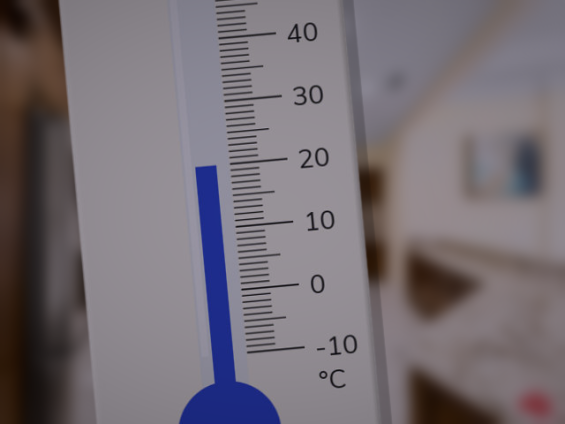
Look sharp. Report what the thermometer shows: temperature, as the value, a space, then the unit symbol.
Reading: 20 °C
